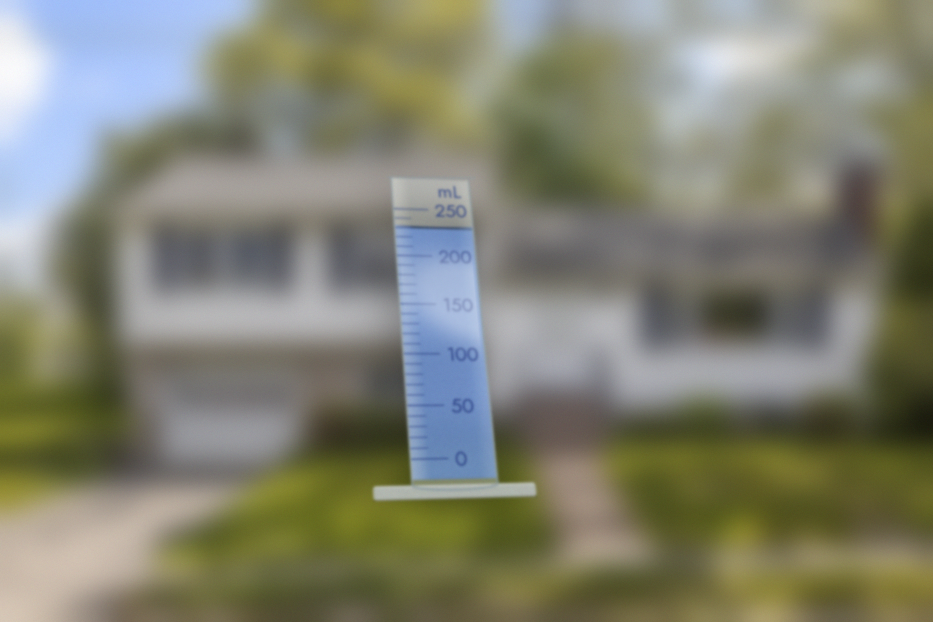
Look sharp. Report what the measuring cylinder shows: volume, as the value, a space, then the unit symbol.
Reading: 230 mL
